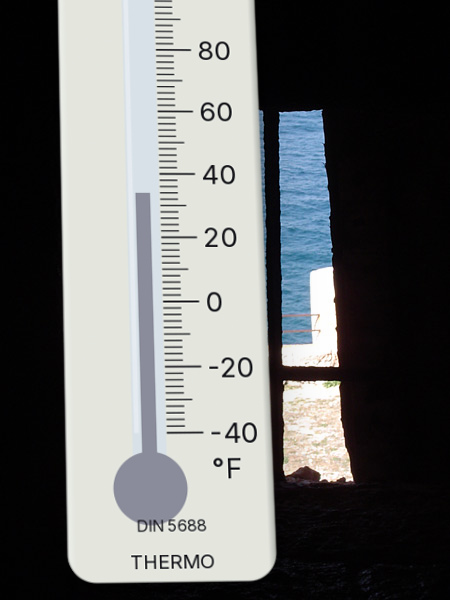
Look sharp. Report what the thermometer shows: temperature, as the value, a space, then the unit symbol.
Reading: 34 °F
